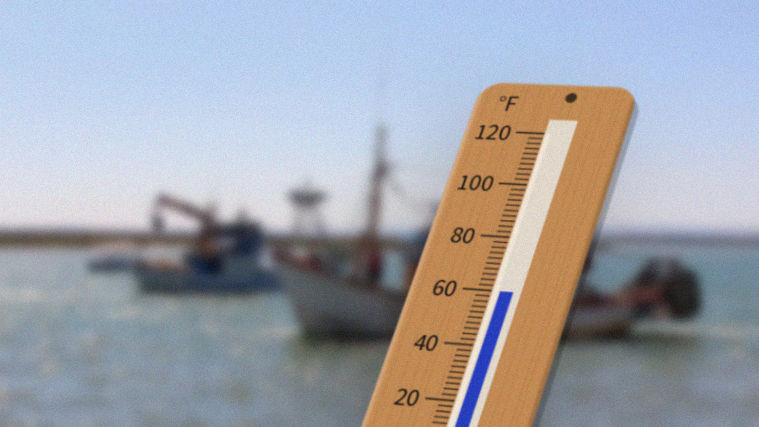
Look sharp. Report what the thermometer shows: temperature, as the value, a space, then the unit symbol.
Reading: 60 °F
